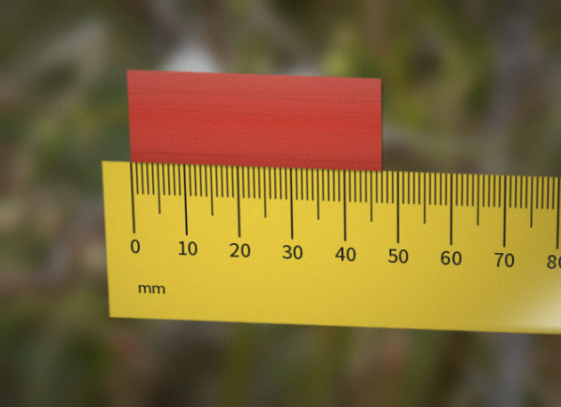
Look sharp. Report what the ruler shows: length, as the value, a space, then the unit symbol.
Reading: 47 mm
